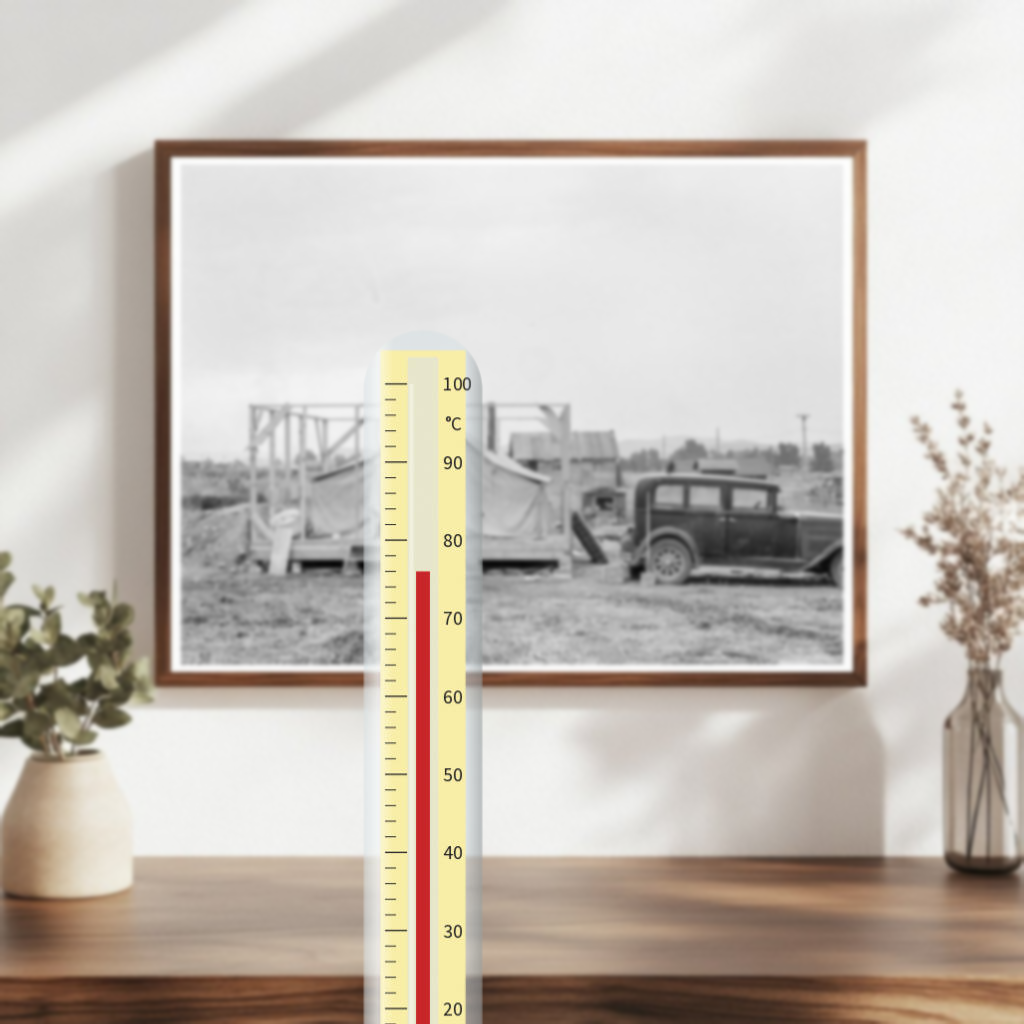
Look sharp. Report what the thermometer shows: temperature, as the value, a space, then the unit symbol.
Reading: 76 °C
